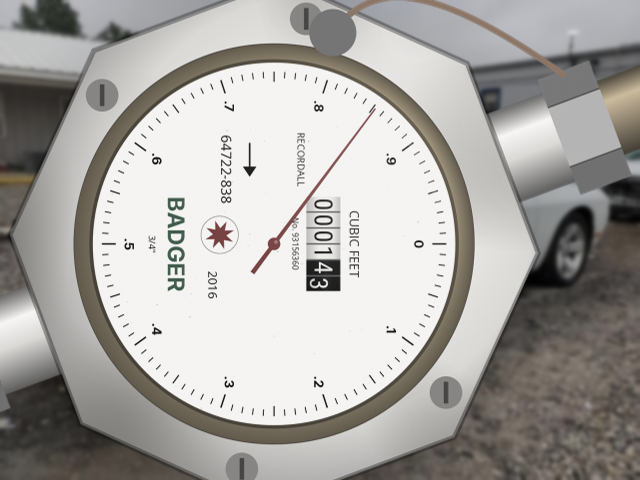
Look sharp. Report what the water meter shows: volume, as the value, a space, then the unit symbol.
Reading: 142.85 ft³
